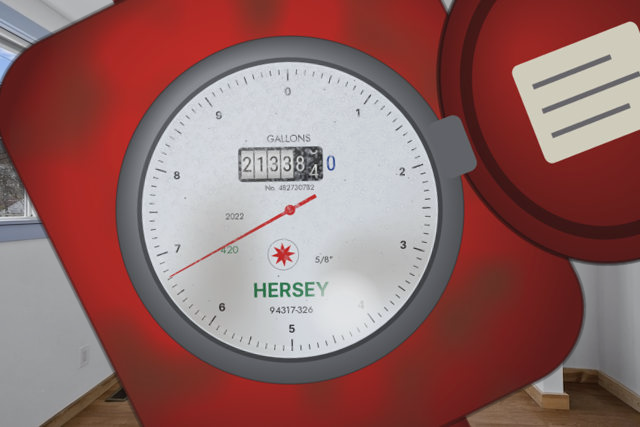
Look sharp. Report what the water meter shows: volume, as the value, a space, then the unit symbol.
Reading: 2133836.7 gal
